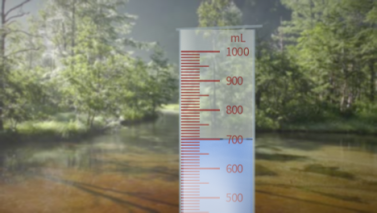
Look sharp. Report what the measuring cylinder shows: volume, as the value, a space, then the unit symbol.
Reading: 700 mL
